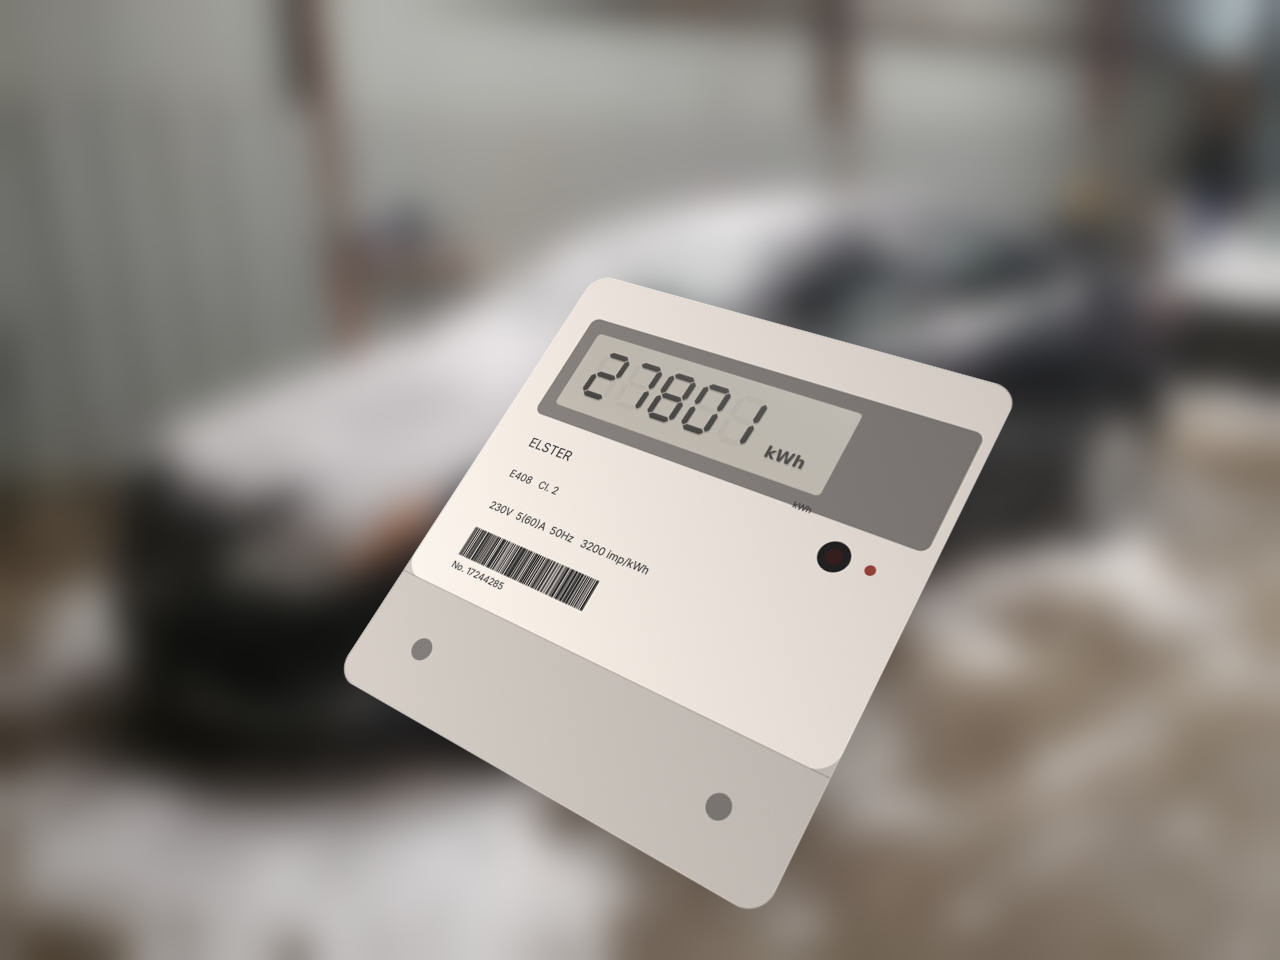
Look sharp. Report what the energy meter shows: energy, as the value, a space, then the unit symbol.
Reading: 27801 kWh
